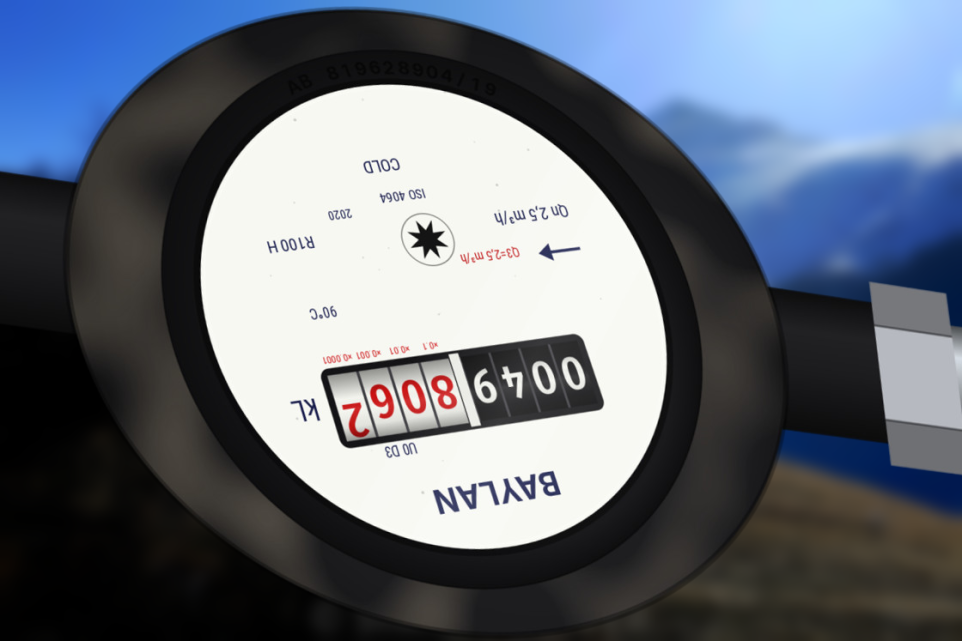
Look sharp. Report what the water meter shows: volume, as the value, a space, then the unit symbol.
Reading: 49.8062 kL
